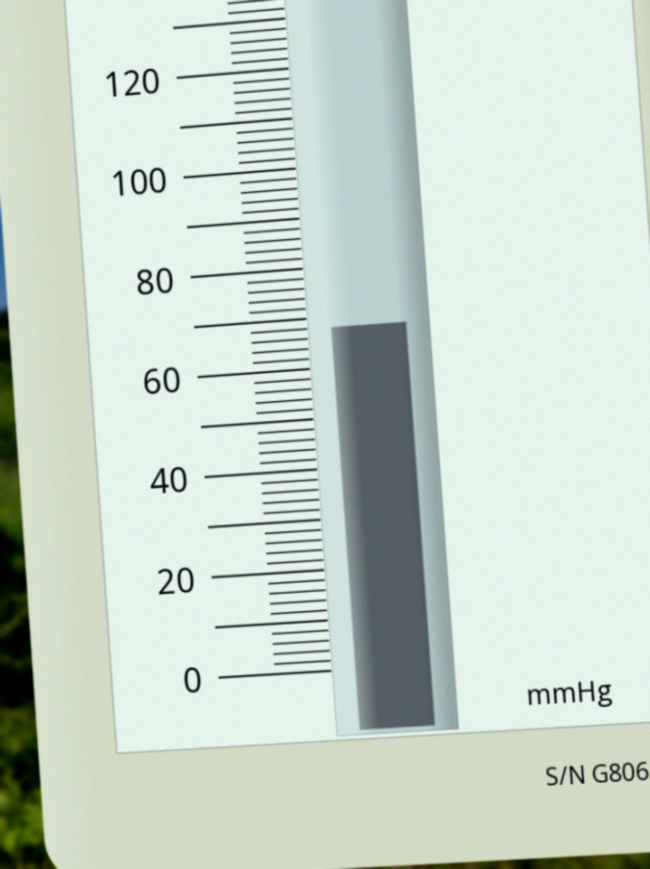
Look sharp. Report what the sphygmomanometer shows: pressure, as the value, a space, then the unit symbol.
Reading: 68 mmHg
